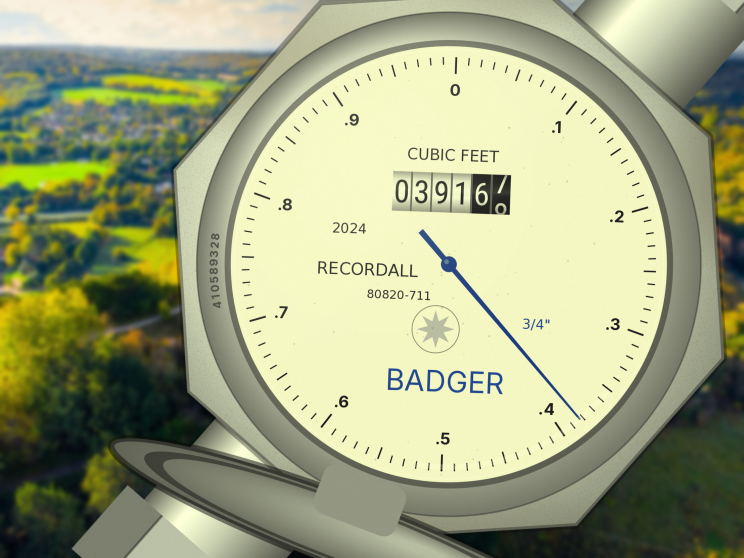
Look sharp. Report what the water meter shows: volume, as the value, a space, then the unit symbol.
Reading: 39167.38 ft³
